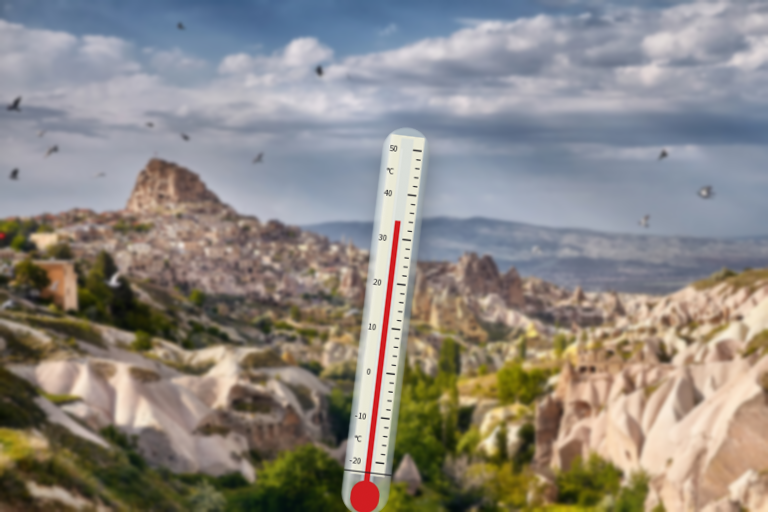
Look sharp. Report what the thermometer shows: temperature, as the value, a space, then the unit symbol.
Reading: 34 °C
